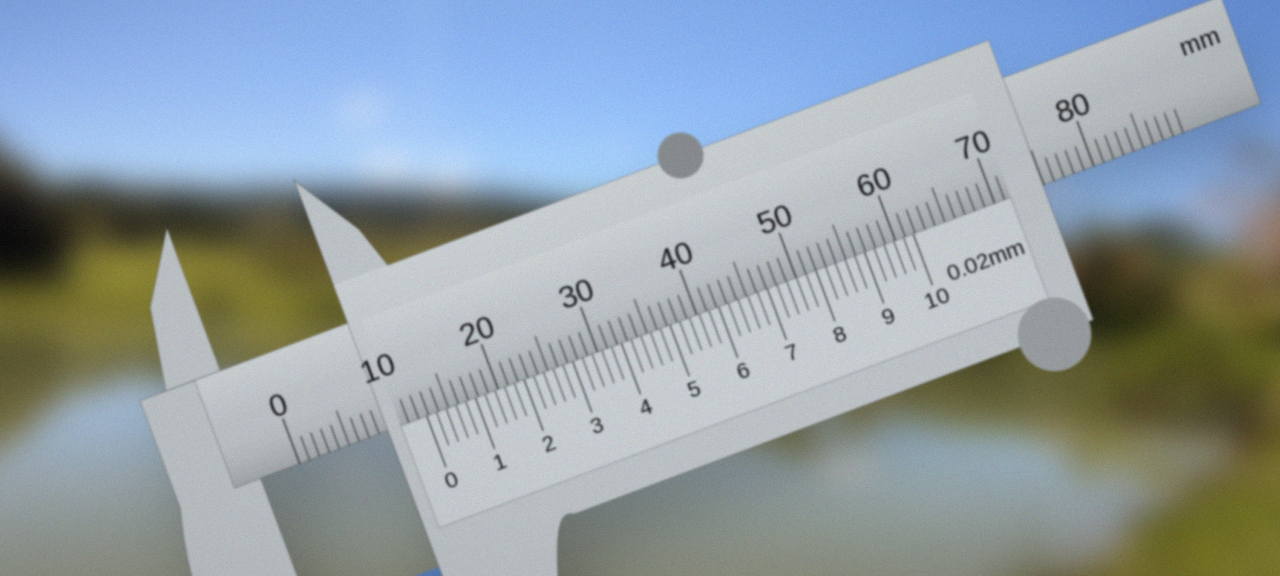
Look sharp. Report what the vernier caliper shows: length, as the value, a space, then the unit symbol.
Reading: 12.8 mm
